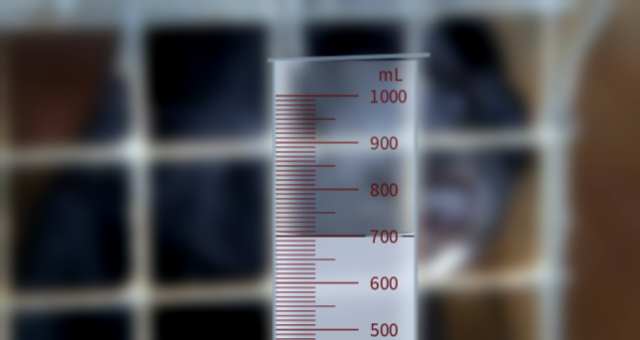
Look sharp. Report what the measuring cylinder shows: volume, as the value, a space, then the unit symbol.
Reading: 700 mL
